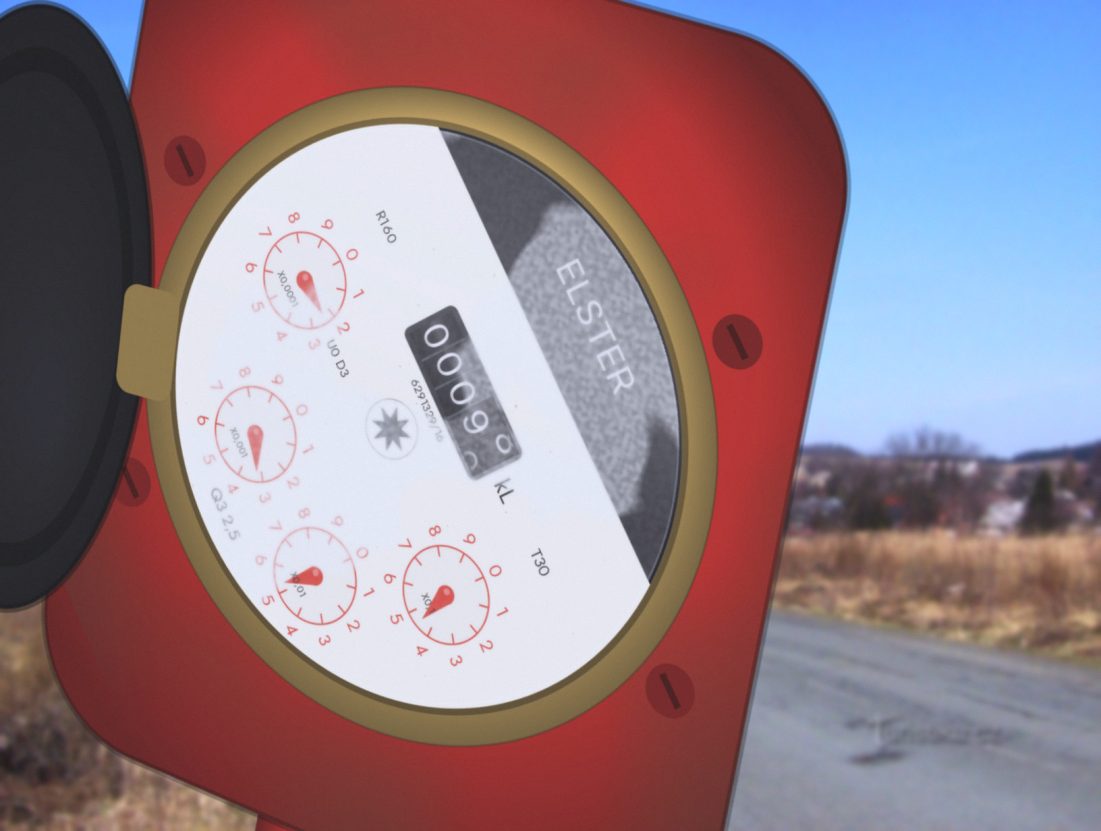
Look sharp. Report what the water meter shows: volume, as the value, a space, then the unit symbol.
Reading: 98.4532 kL
